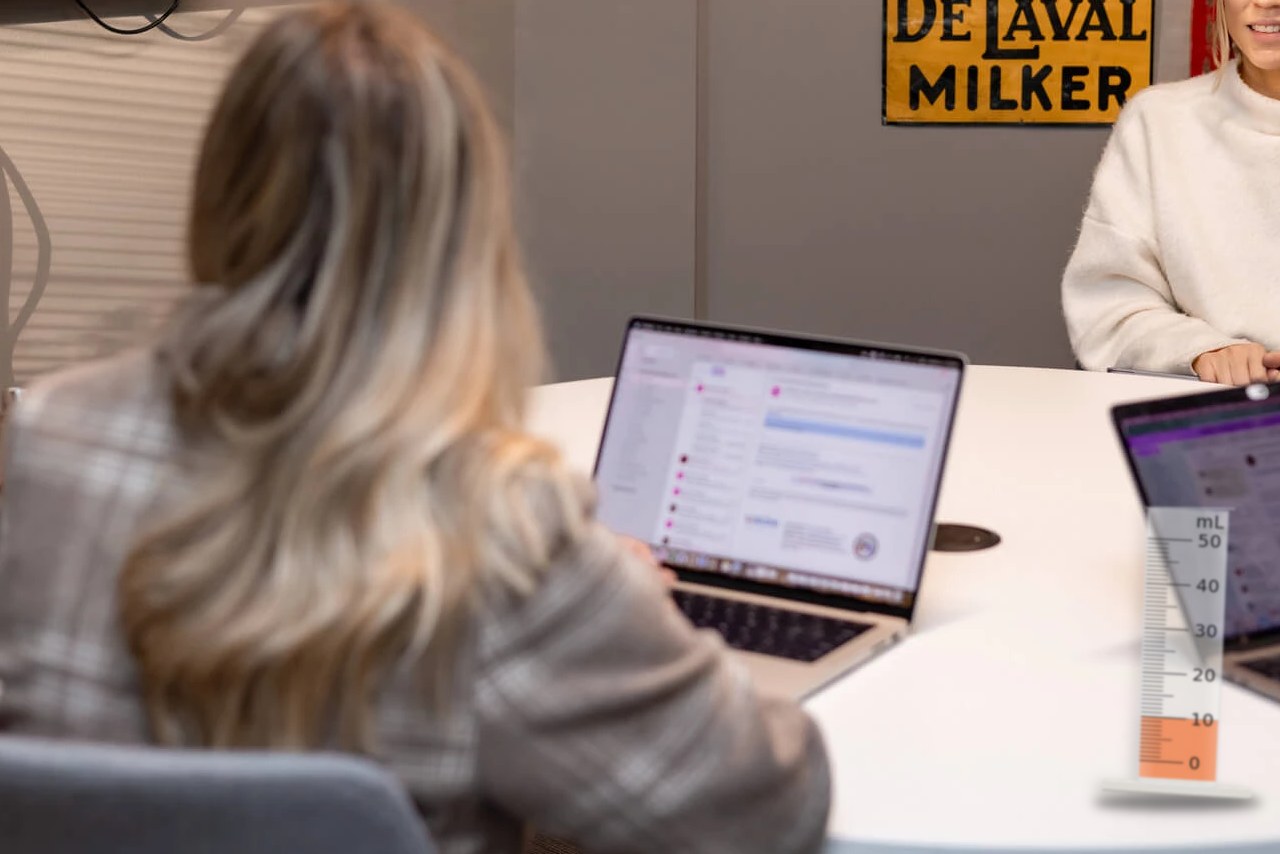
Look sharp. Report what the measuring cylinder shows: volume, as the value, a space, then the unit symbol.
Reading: 10 mL
